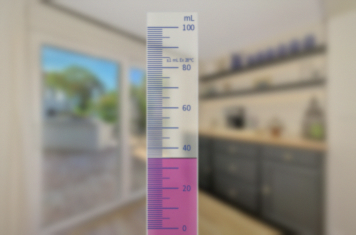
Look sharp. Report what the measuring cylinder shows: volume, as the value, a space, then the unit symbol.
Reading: 35 mL
